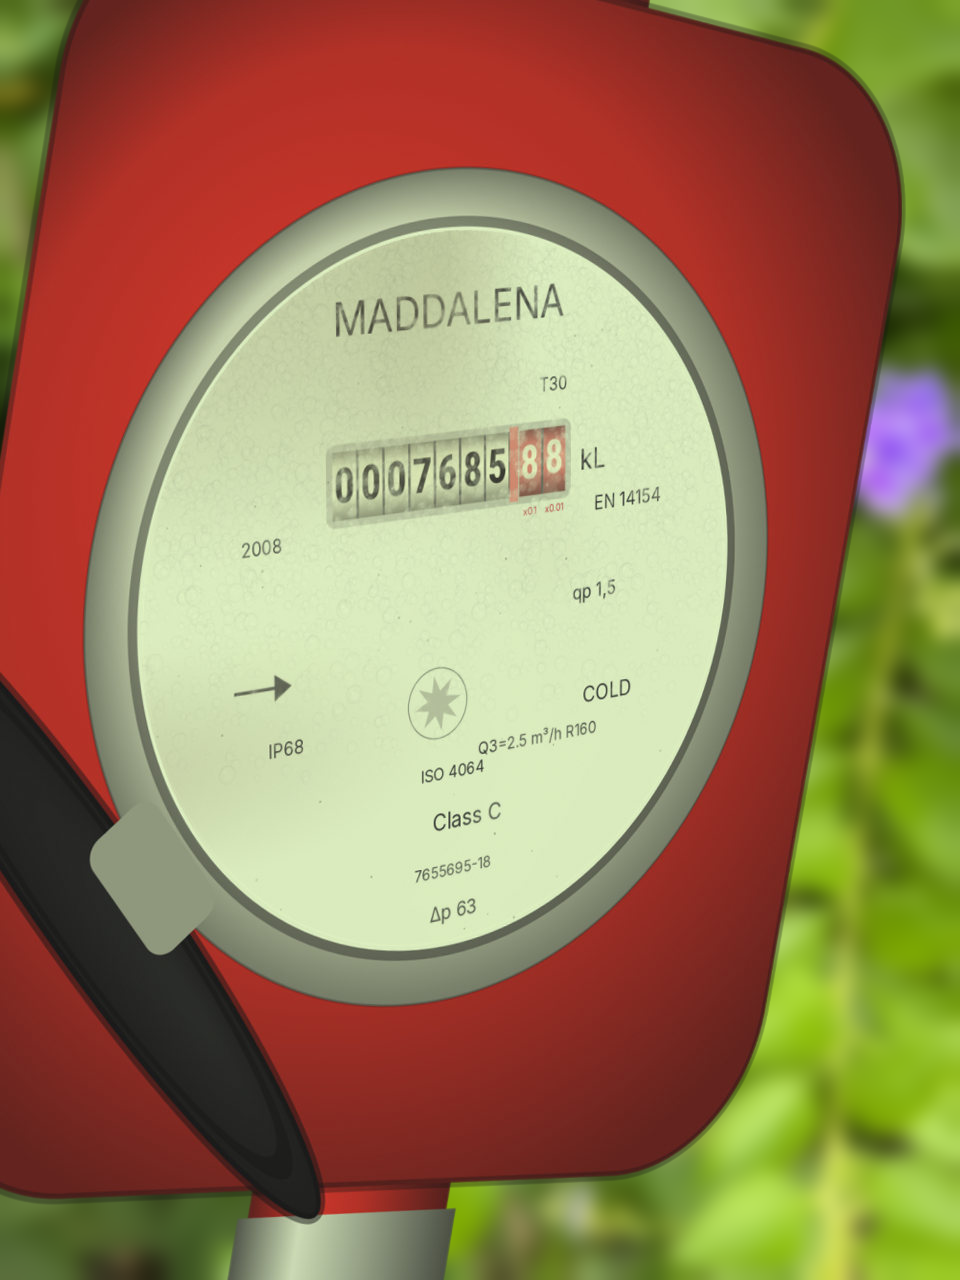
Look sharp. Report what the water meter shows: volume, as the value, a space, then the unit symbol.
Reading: 7685.88 kL
